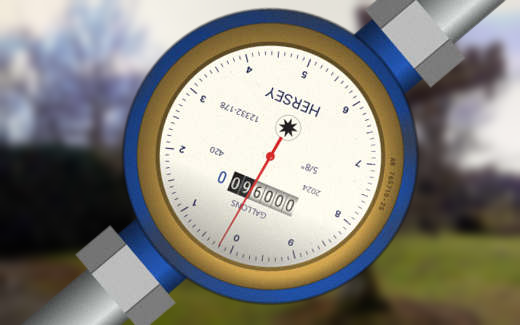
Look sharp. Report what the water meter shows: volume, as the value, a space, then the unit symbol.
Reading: 9600.2 gal
